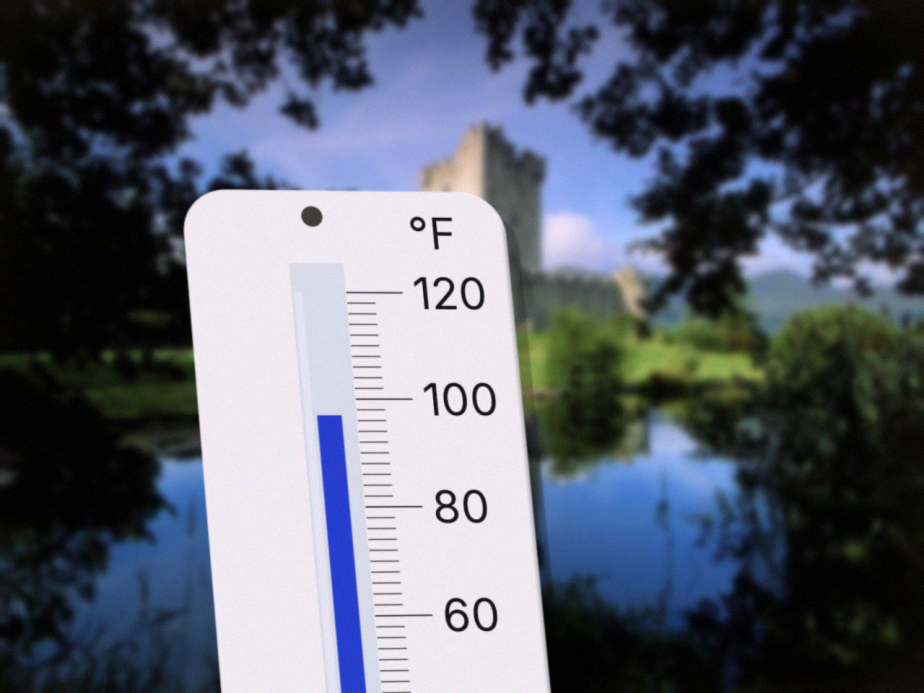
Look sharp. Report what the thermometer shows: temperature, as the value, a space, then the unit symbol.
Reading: 97 °F
